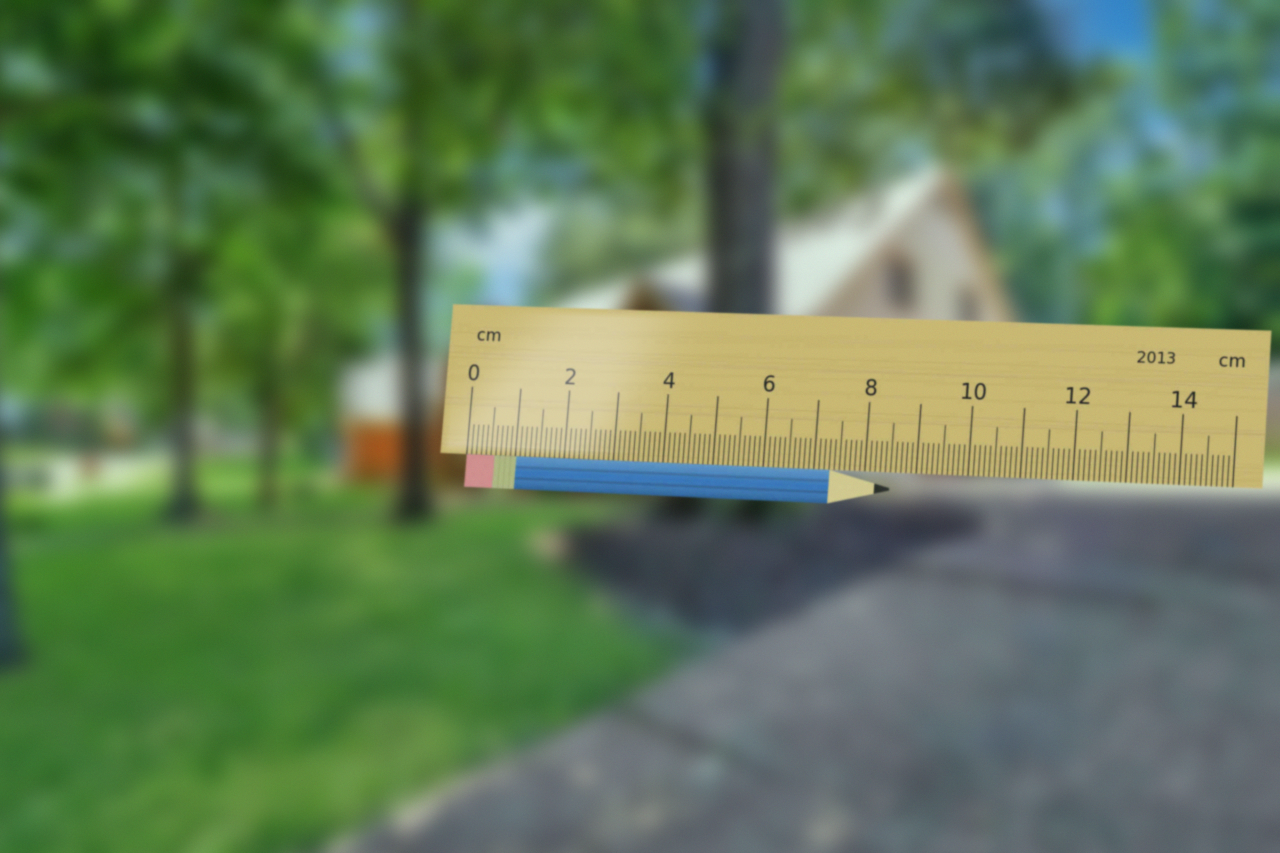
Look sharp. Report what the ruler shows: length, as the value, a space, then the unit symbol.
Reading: 8.5 cm
